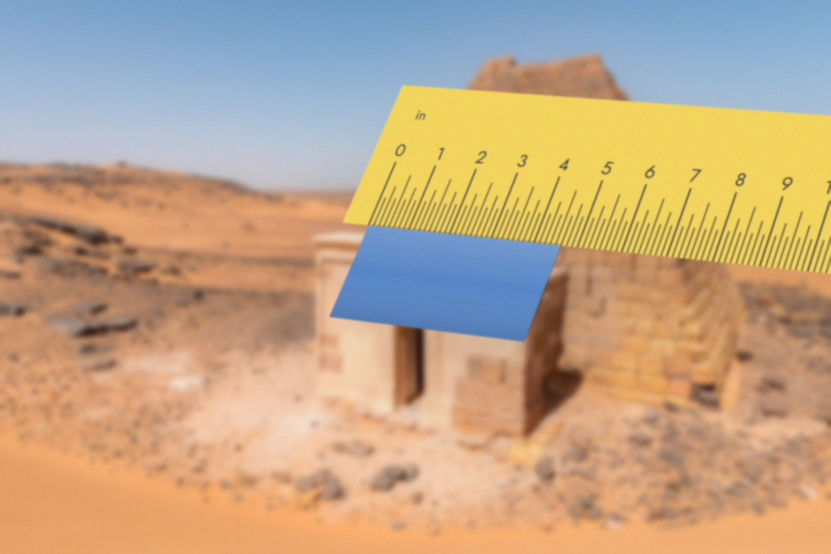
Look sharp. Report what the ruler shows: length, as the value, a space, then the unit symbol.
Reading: 4.625 in
